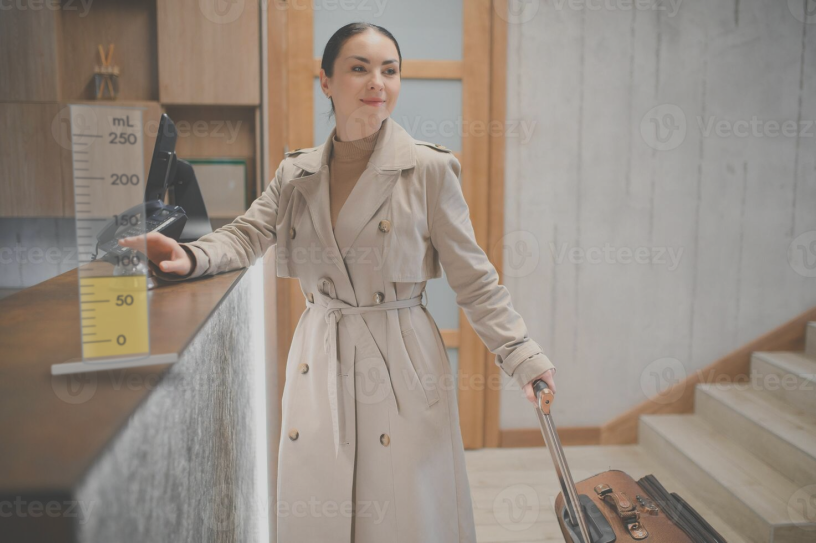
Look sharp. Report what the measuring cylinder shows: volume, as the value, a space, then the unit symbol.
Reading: 80 mL
